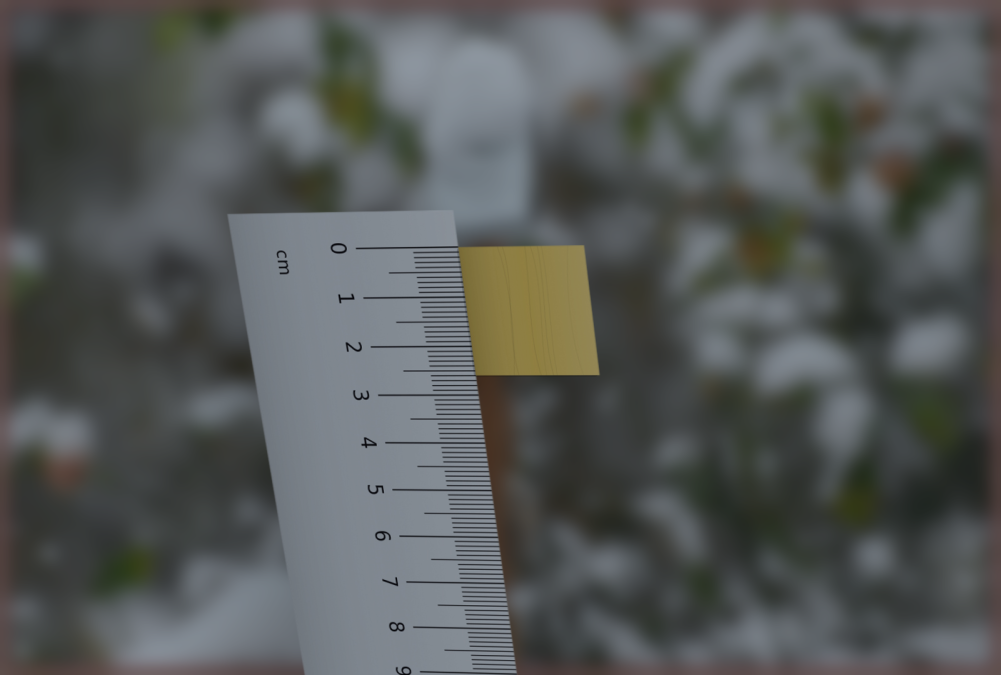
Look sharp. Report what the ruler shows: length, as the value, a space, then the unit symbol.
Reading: 2.6 cm
